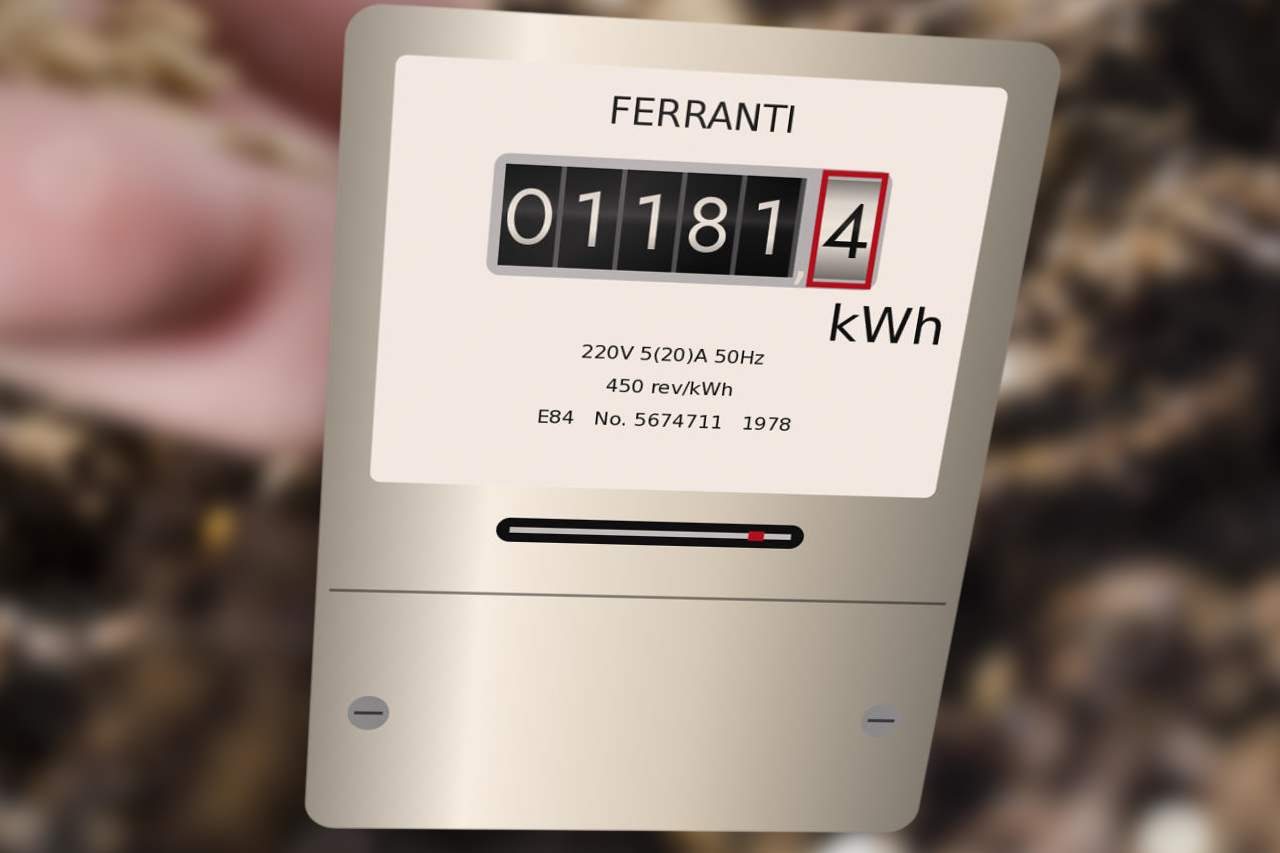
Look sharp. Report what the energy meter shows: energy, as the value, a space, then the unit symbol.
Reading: 1181.4 kWh
